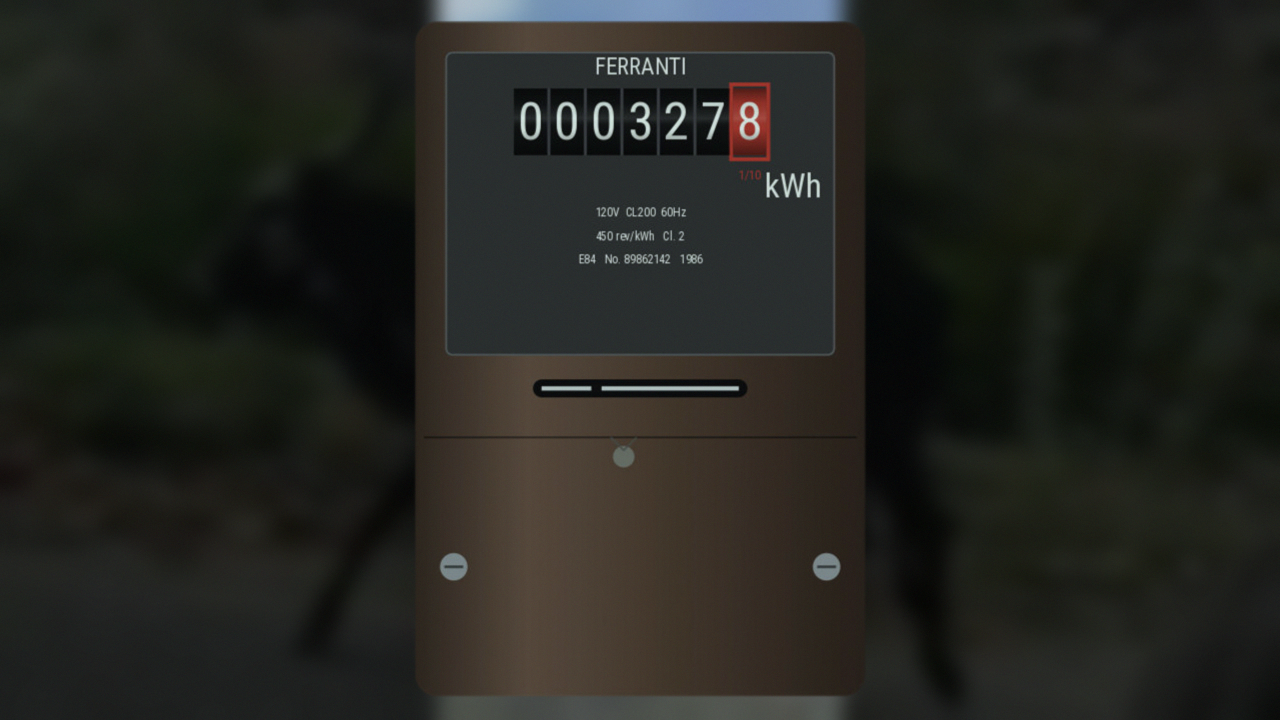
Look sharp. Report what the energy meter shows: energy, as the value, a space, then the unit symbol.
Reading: 327.8 kWh
